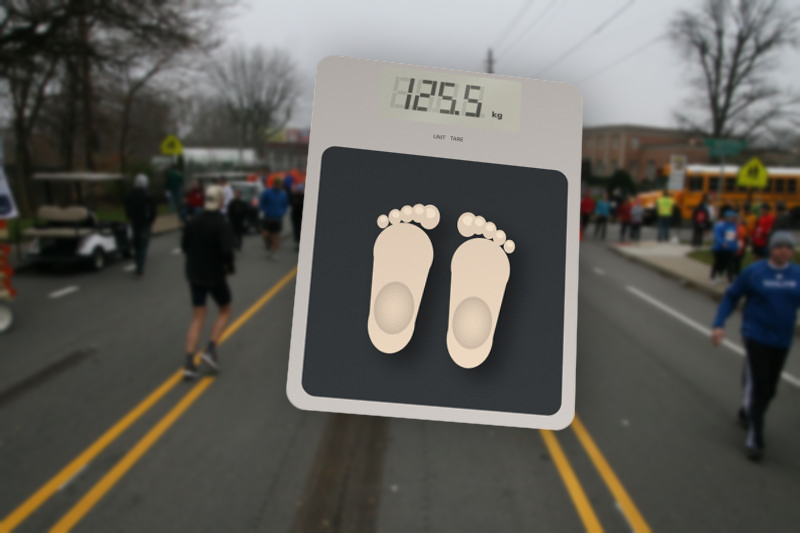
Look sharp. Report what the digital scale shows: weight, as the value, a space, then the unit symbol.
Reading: 125.5 kg
